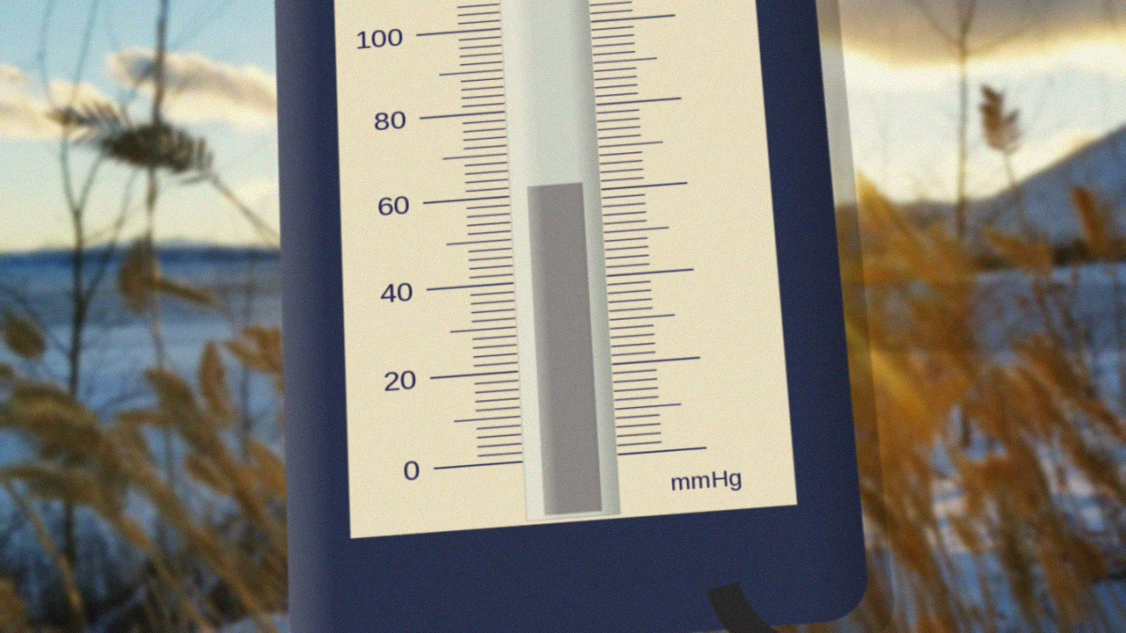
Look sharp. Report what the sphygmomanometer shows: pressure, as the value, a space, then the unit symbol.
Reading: 62 mmHg
